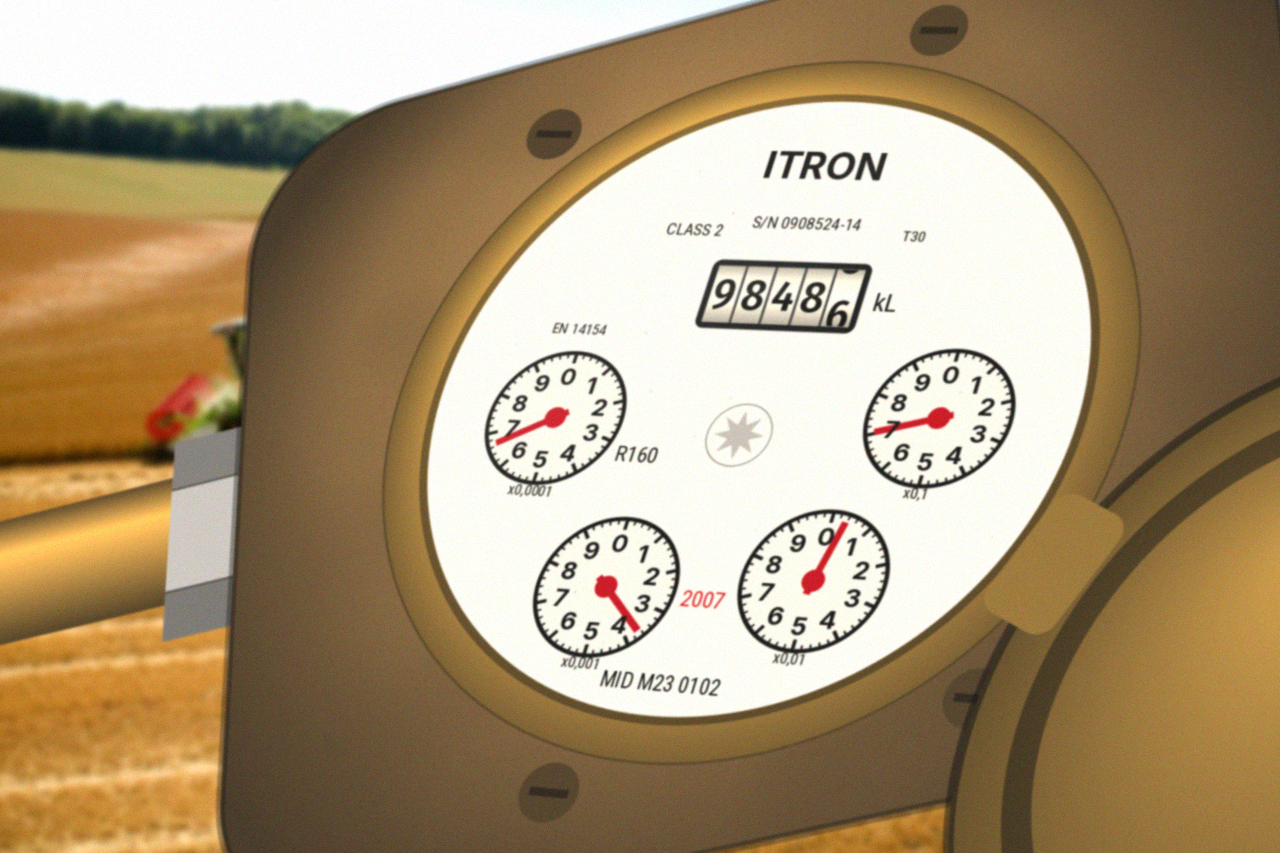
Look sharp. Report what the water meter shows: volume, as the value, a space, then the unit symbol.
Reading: 98485.7036 kL
